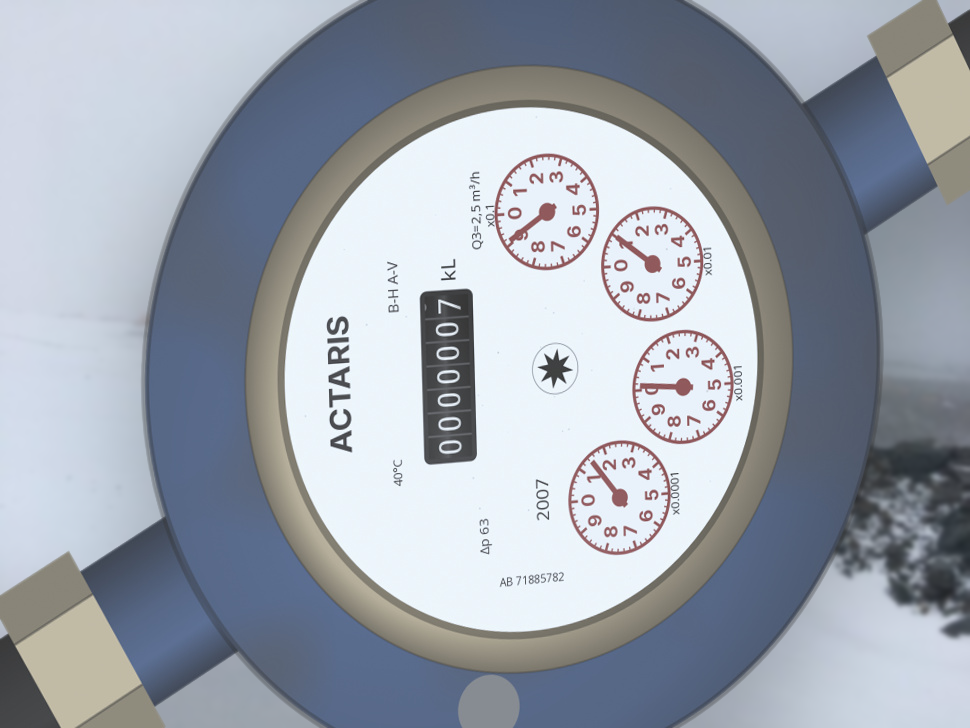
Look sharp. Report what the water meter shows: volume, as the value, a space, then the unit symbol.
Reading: 6.9101 kL
